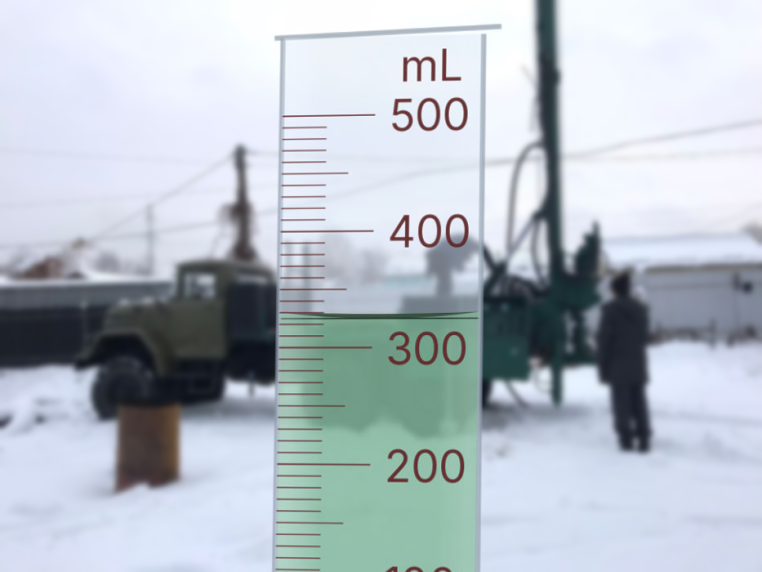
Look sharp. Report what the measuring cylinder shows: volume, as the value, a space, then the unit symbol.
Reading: 325 mL
